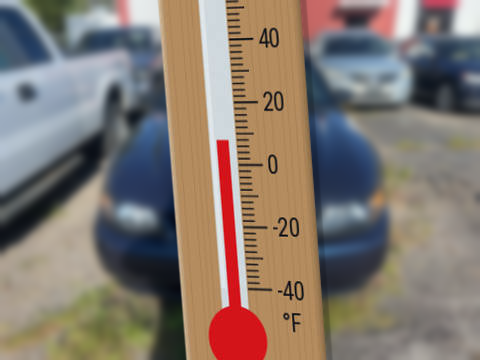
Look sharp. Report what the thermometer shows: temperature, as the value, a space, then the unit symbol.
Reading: 8 °F
